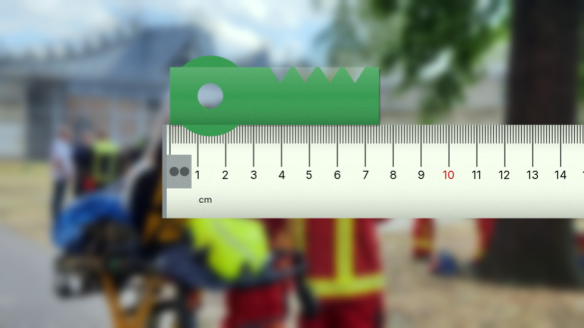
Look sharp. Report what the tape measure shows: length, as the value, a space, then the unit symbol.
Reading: 7.5 cm
